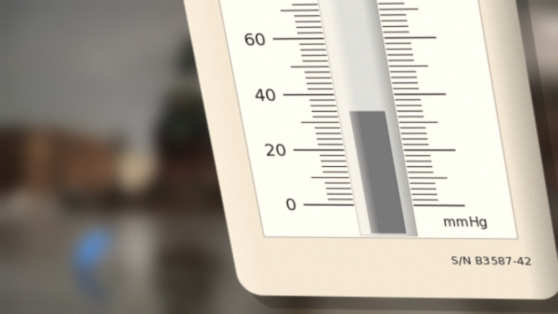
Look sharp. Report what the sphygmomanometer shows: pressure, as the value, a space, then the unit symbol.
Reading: 34 mmHg
